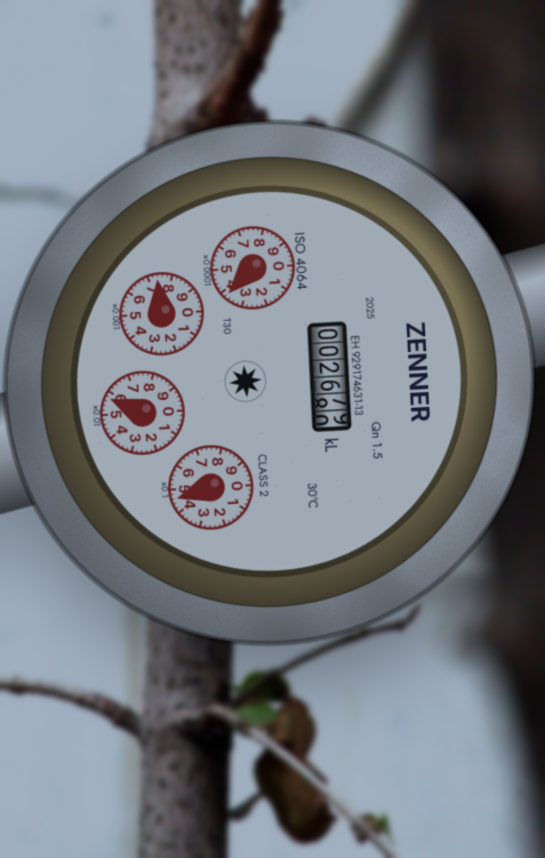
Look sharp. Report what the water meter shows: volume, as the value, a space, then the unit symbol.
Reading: 2679.4573 kL
